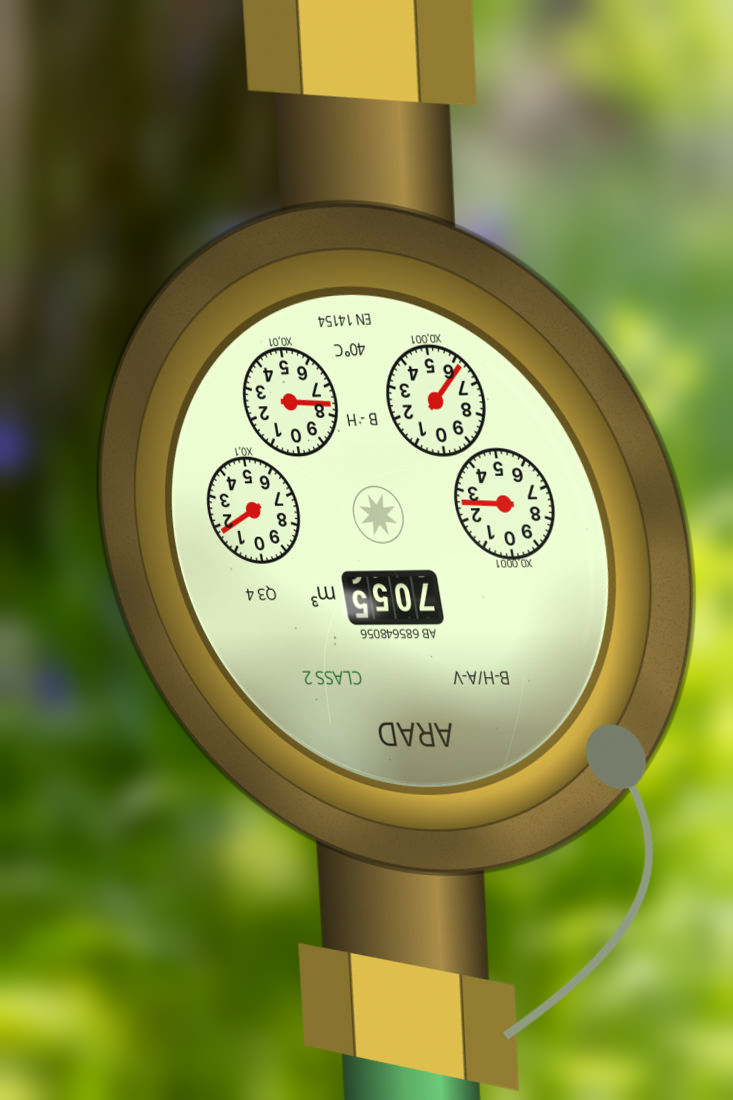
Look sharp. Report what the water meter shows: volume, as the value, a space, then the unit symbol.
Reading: 7055.1762 m³
